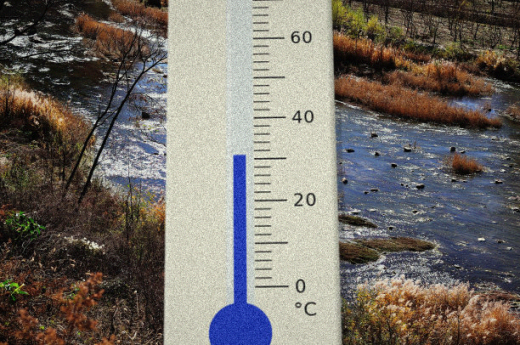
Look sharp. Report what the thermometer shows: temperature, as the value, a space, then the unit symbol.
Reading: 31 °C
